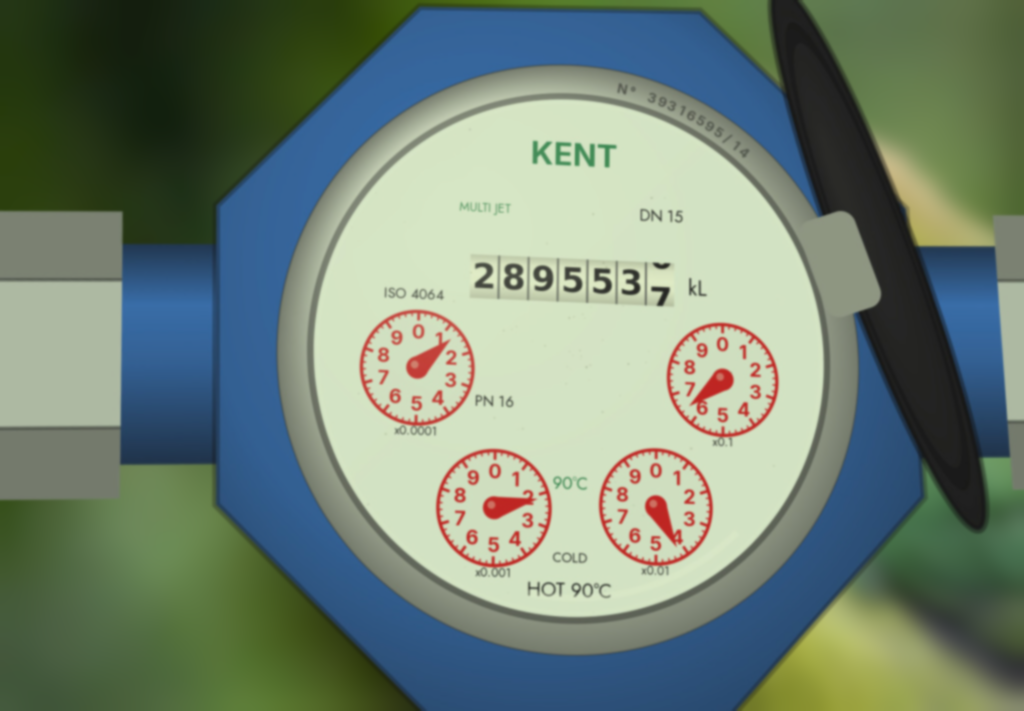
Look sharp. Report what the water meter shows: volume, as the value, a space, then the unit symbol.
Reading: 2895536.6421 kL
